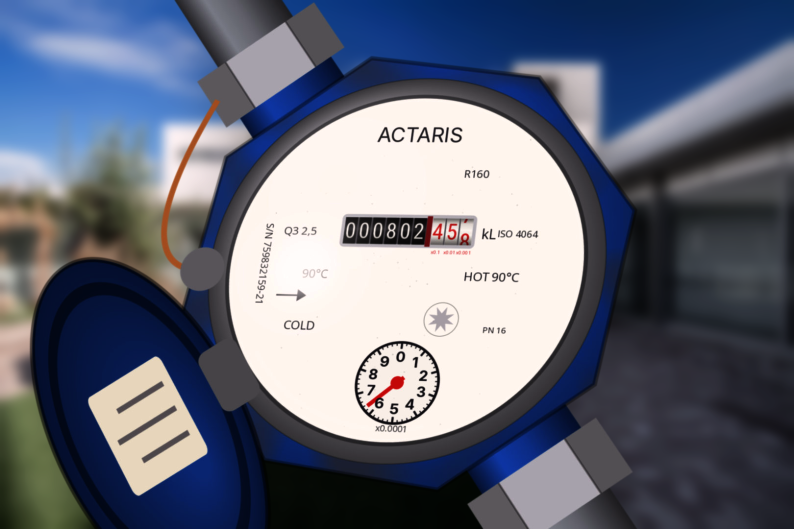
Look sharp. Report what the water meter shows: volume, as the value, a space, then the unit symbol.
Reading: 802.4576 kL
